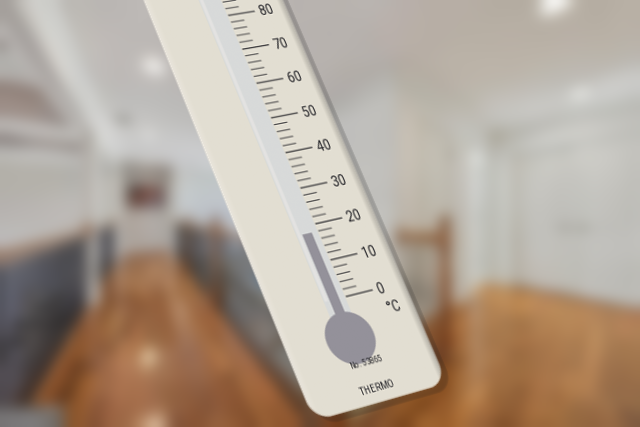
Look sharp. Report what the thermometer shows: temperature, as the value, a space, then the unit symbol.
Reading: 18 °C
